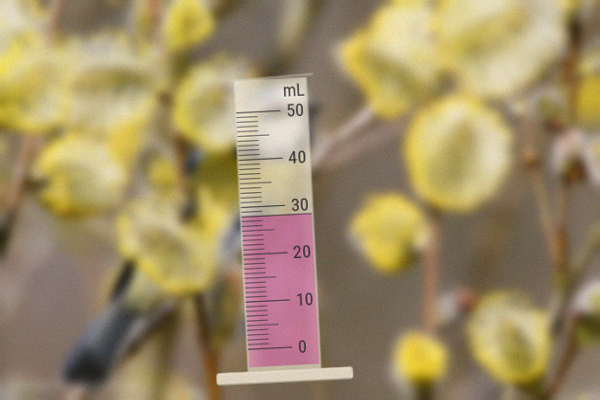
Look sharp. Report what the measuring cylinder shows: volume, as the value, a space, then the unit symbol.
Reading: 28 mL
